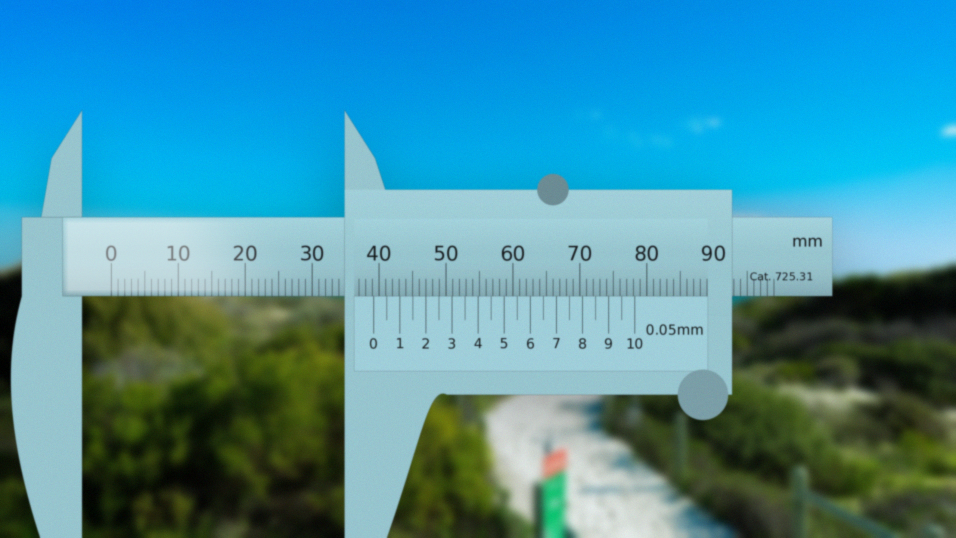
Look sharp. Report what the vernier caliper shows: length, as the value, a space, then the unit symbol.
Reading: 39.2 mm
